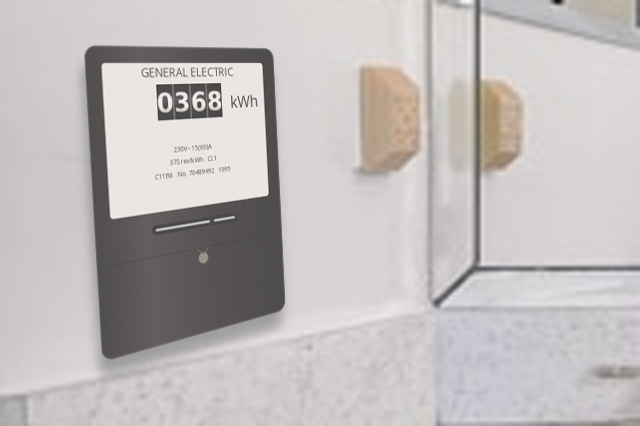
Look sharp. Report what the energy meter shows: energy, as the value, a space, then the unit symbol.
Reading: 368 kWh
